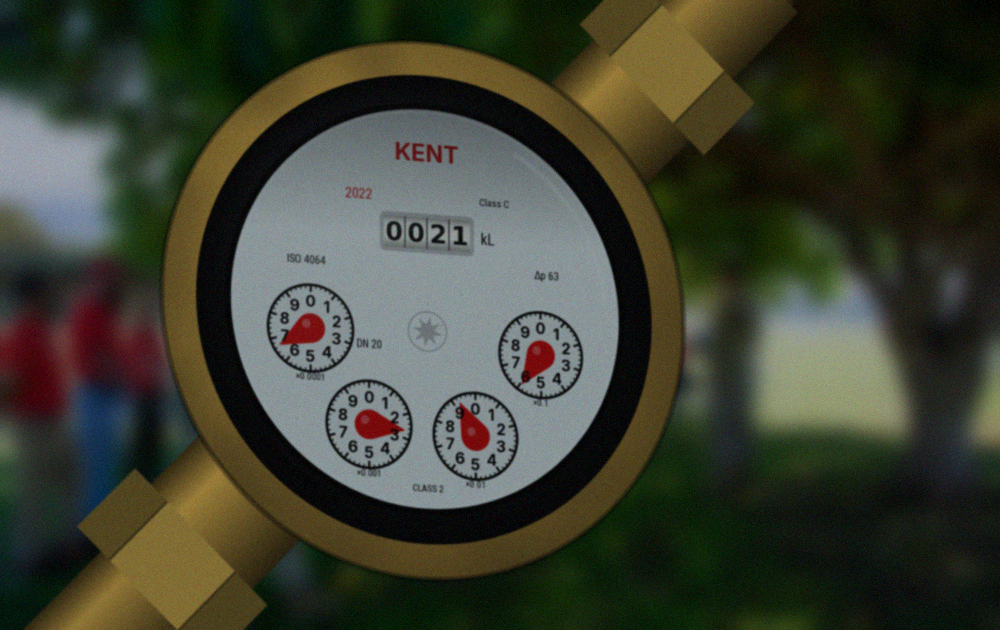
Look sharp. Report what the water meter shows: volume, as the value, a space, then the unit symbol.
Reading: 21.5926 kL
